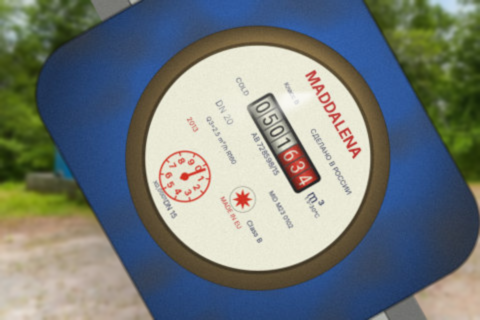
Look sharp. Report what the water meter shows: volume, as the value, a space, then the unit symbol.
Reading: 501.6340 m³
